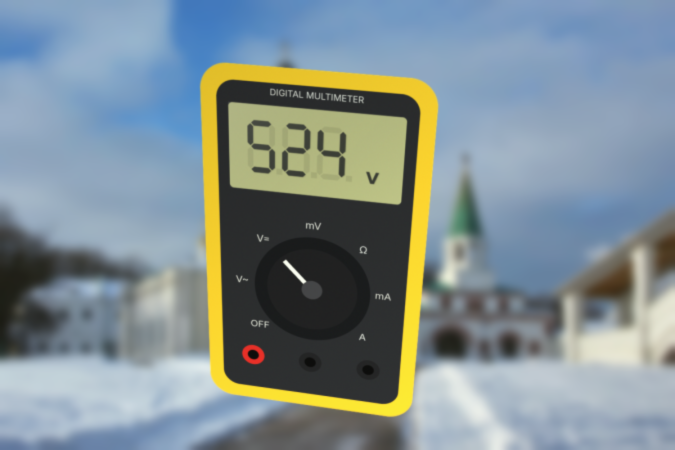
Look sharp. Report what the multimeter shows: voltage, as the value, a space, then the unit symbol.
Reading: 524 V
